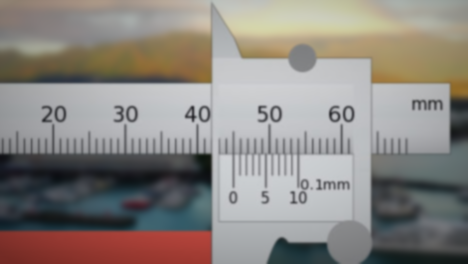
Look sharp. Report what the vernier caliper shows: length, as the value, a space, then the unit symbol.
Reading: 45.0 mm
